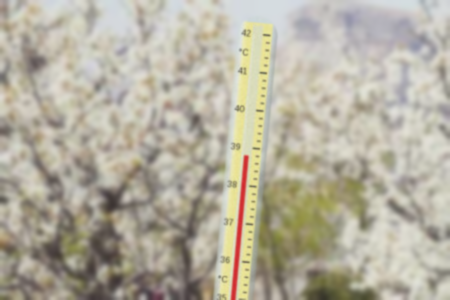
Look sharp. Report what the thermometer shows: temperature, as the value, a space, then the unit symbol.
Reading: 38.8 °C
